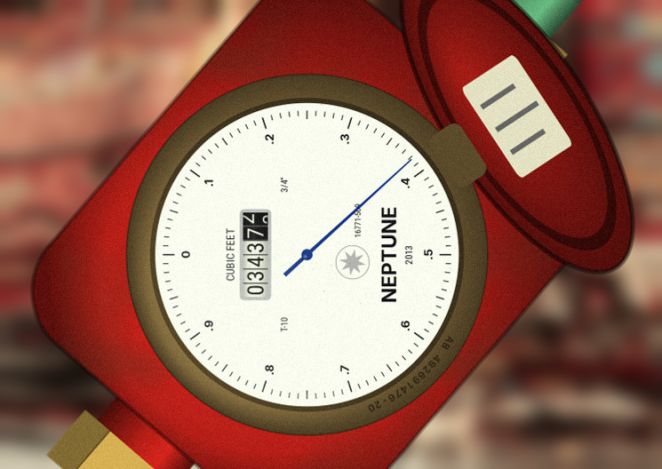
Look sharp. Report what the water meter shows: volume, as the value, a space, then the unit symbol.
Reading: 34372.38 ft³
